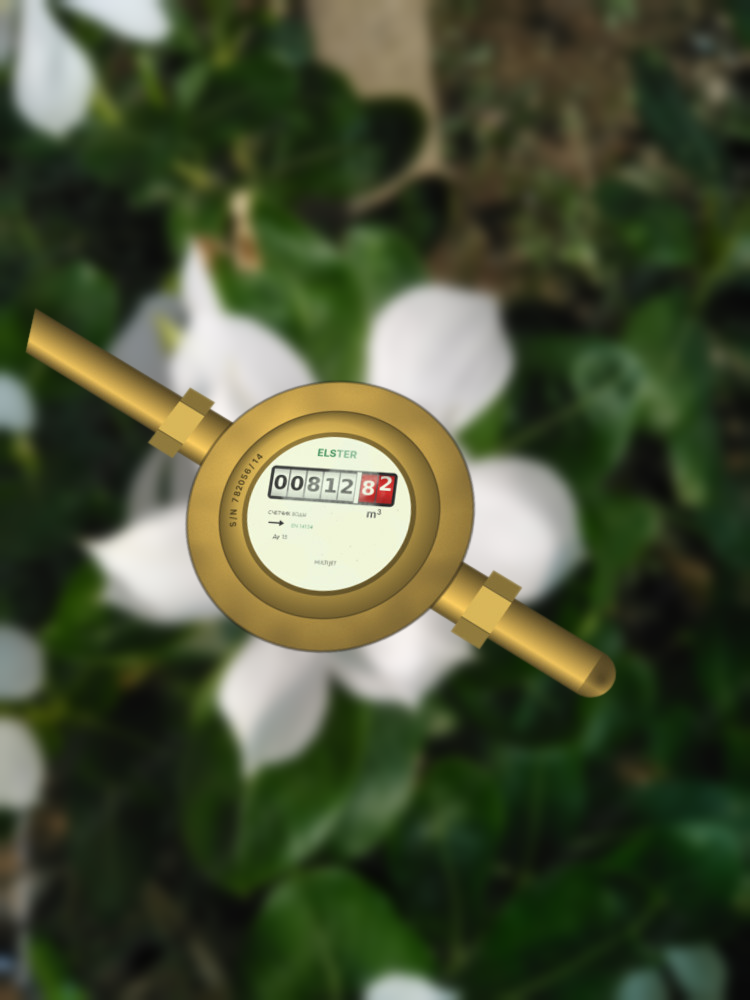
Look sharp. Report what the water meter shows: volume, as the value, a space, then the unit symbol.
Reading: 812.82 m³
